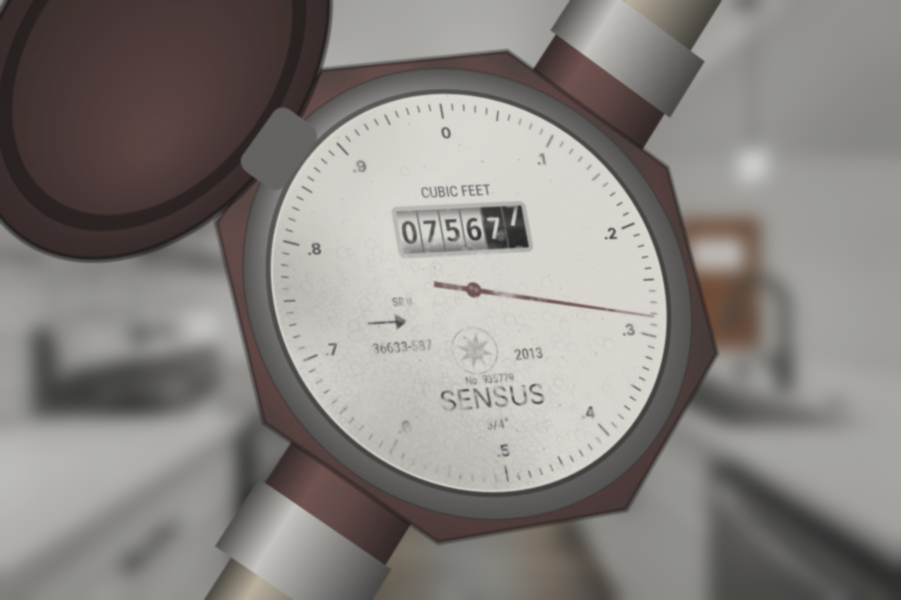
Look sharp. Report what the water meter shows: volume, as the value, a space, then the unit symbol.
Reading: 75677.28 ft³
